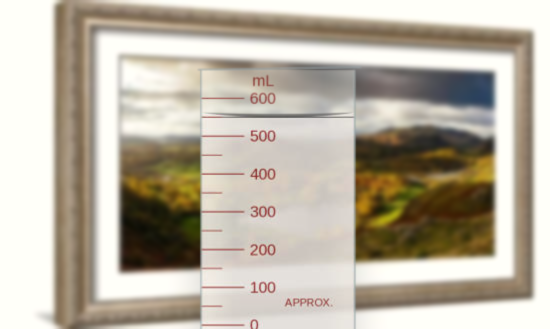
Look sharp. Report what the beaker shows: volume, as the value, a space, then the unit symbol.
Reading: 550 mL
